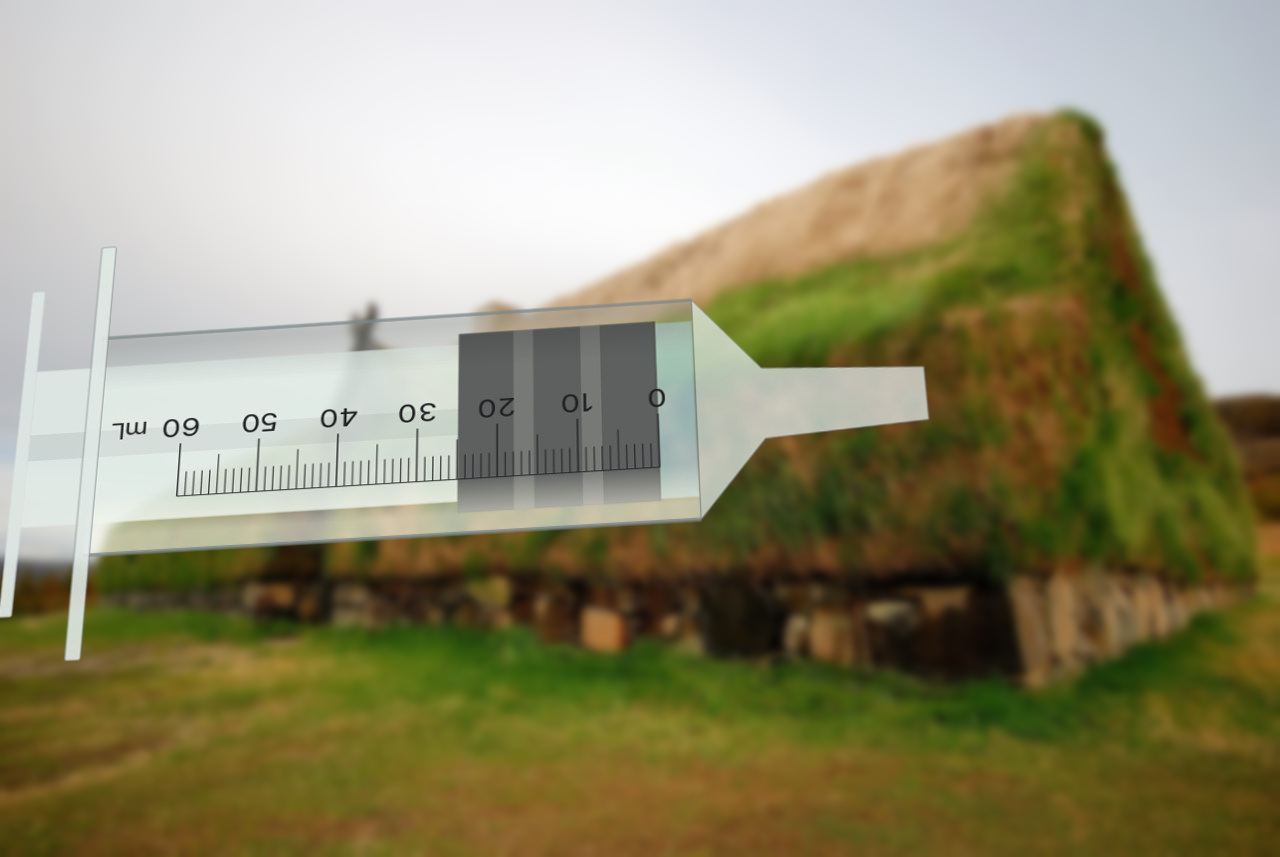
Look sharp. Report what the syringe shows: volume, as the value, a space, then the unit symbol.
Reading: 0 mL
